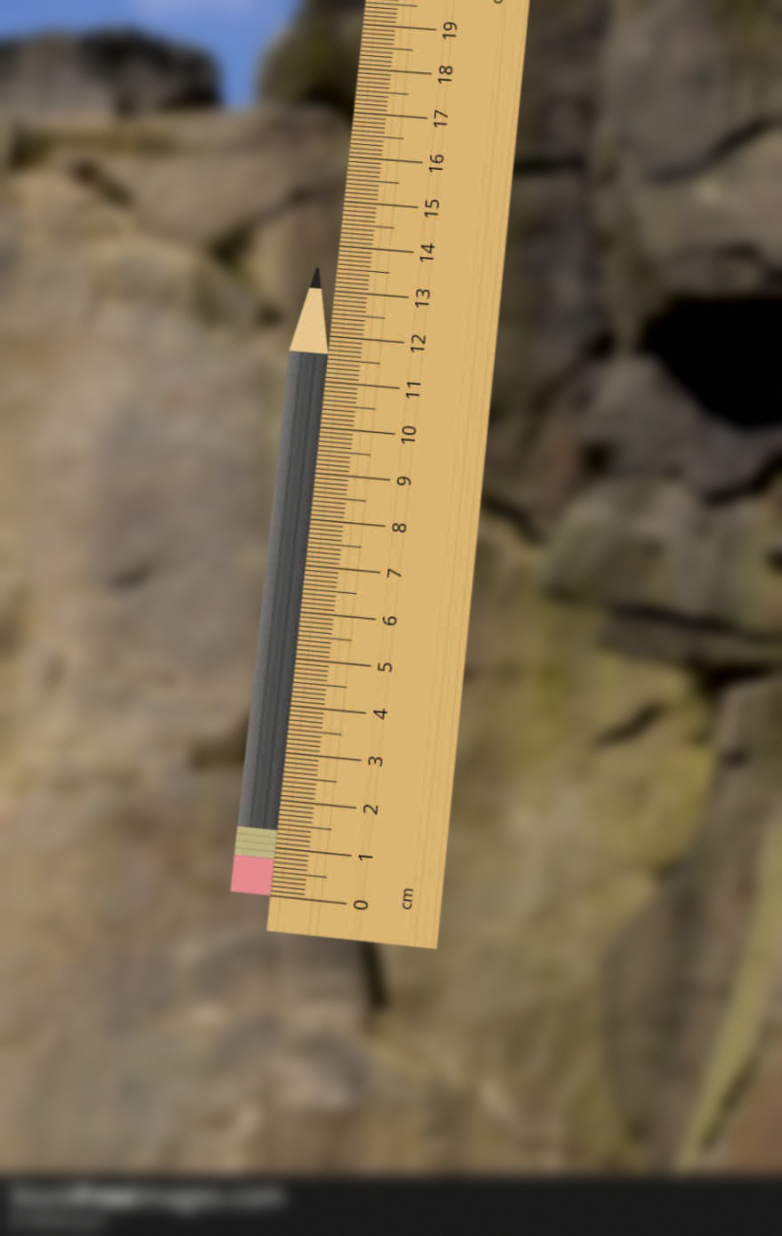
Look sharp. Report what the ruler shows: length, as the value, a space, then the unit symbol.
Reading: 13.5 cm
